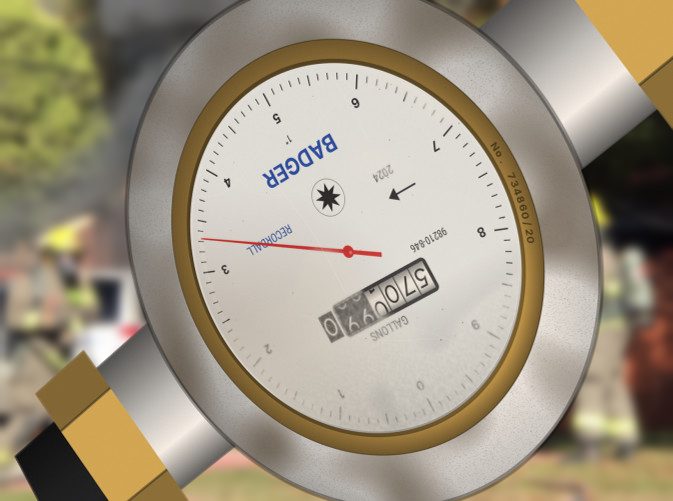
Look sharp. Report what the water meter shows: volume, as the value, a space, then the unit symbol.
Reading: 5700993.3 gal
